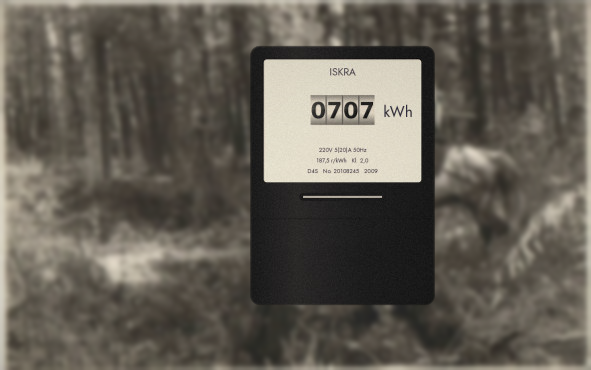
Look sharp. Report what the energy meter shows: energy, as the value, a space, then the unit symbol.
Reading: 707 kWh
